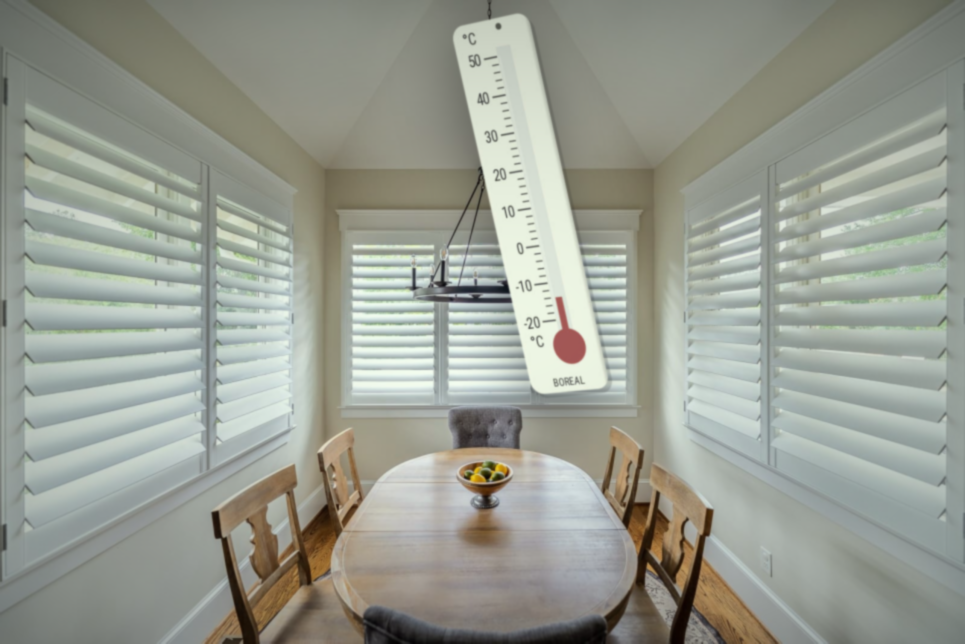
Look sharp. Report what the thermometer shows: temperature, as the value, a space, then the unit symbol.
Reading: -14 °C
